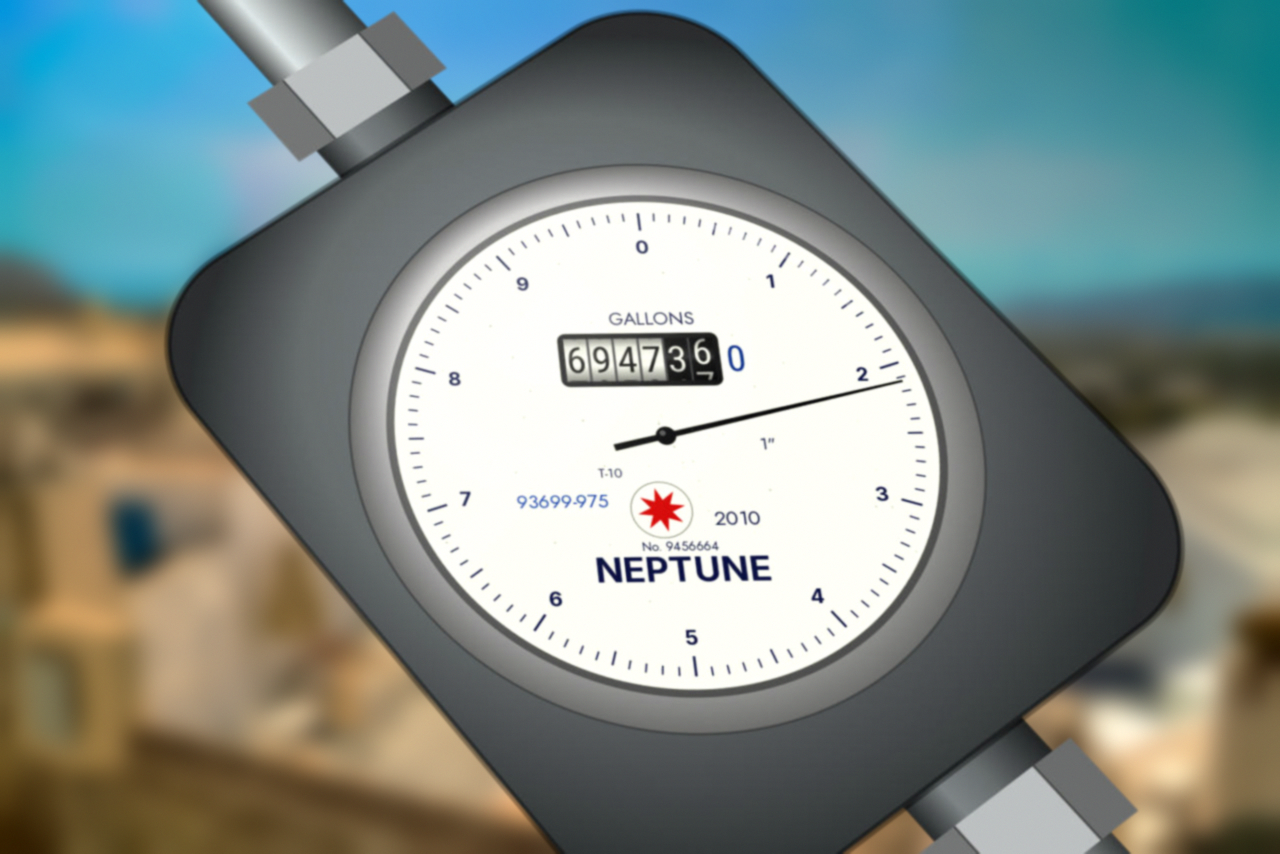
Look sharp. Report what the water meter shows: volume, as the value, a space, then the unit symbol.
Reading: 6947362.1 gal
